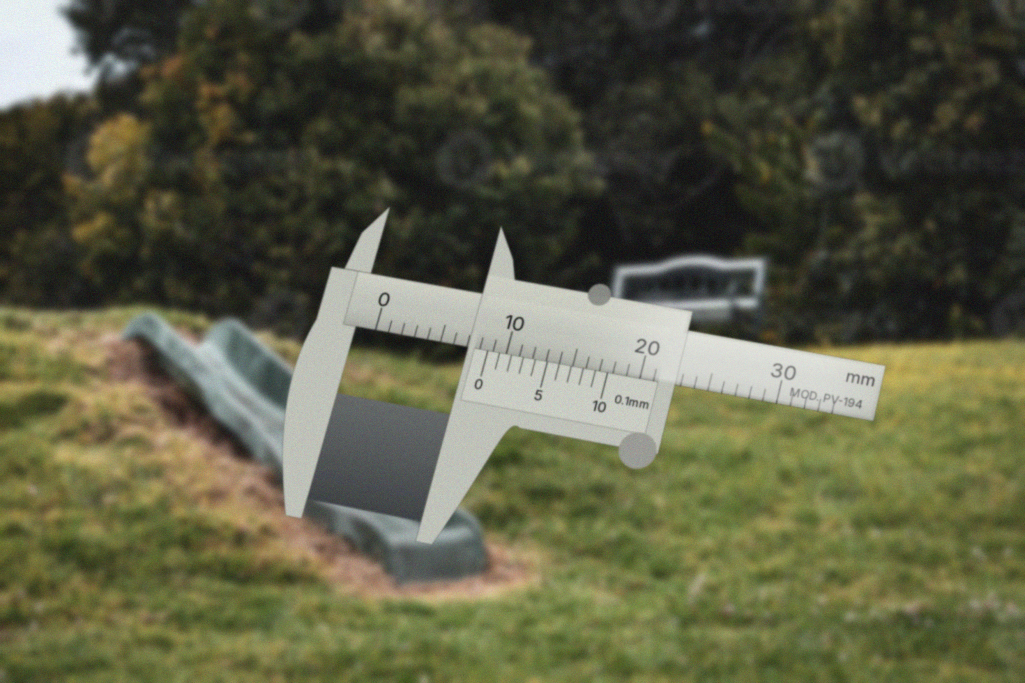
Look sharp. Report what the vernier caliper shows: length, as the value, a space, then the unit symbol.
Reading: 8.6 mm
